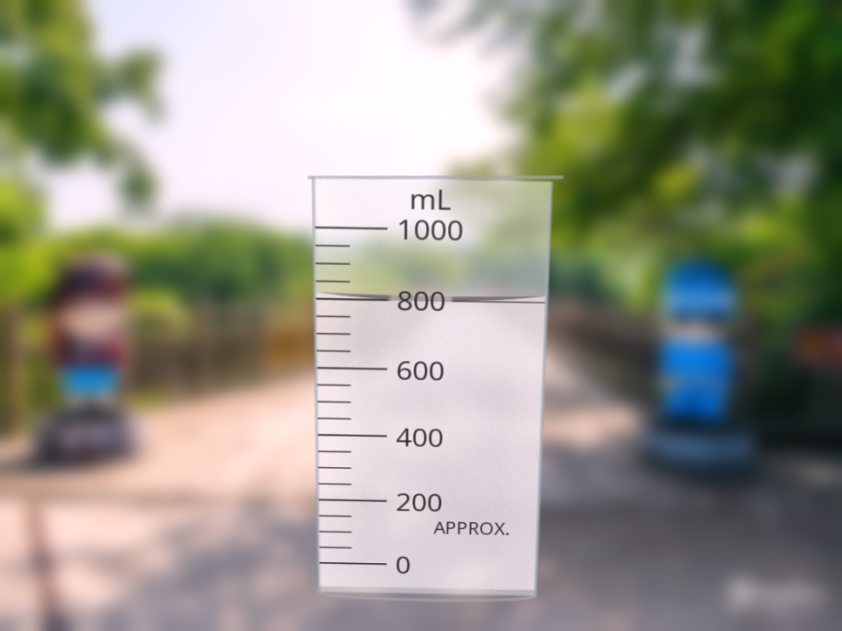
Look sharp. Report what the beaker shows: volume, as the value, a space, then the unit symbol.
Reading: 800 mL
